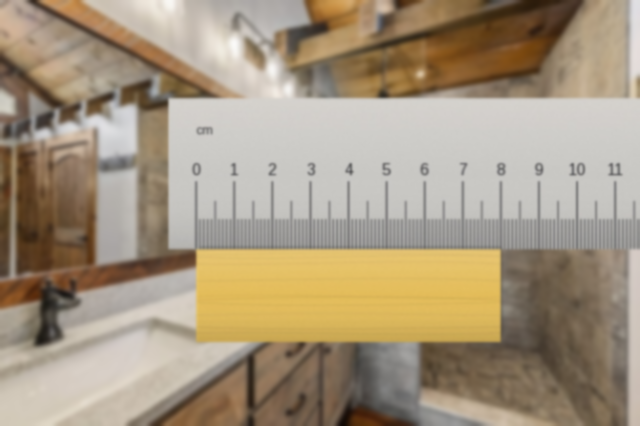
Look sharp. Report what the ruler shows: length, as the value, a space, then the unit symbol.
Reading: 8 cm
